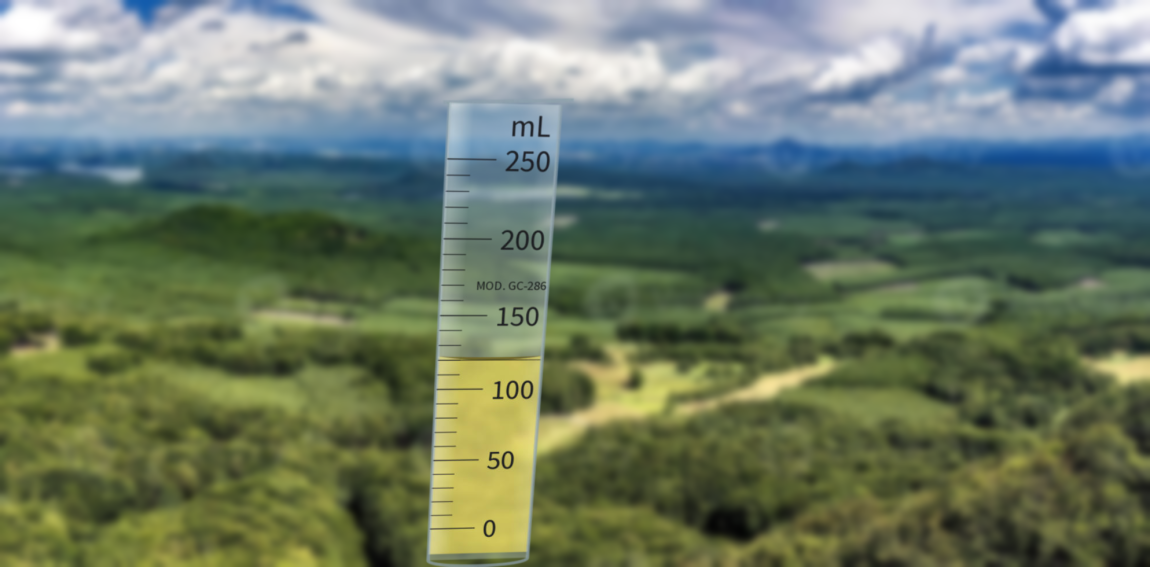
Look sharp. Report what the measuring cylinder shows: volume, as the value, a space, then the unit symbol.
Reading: 120 mL
